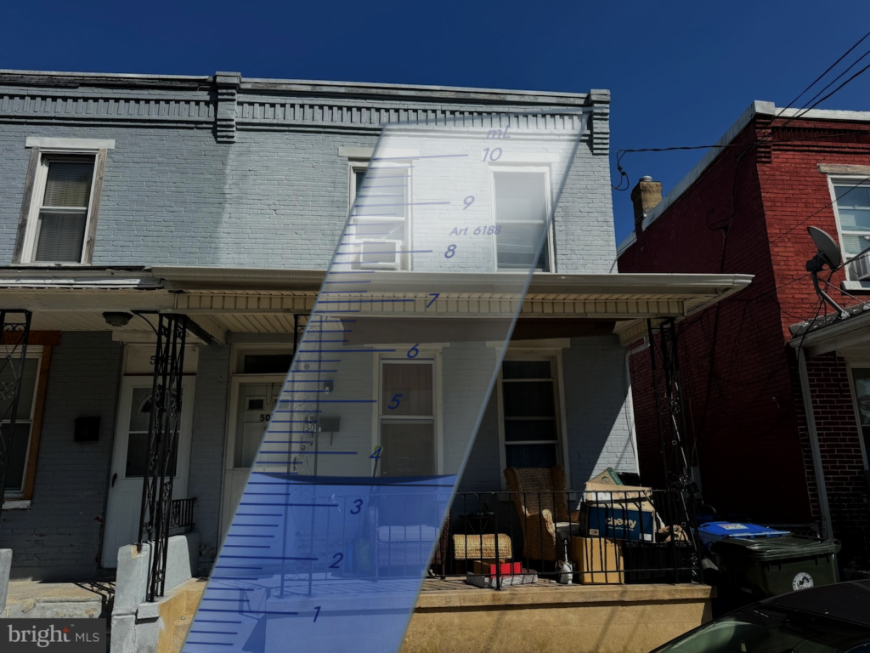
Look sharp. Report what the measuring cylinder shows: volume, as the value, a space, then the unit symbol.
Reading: 3.4 mL
